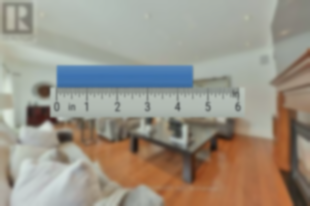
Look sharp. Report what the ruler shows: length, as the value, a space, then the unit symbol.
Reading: 4.5 in
